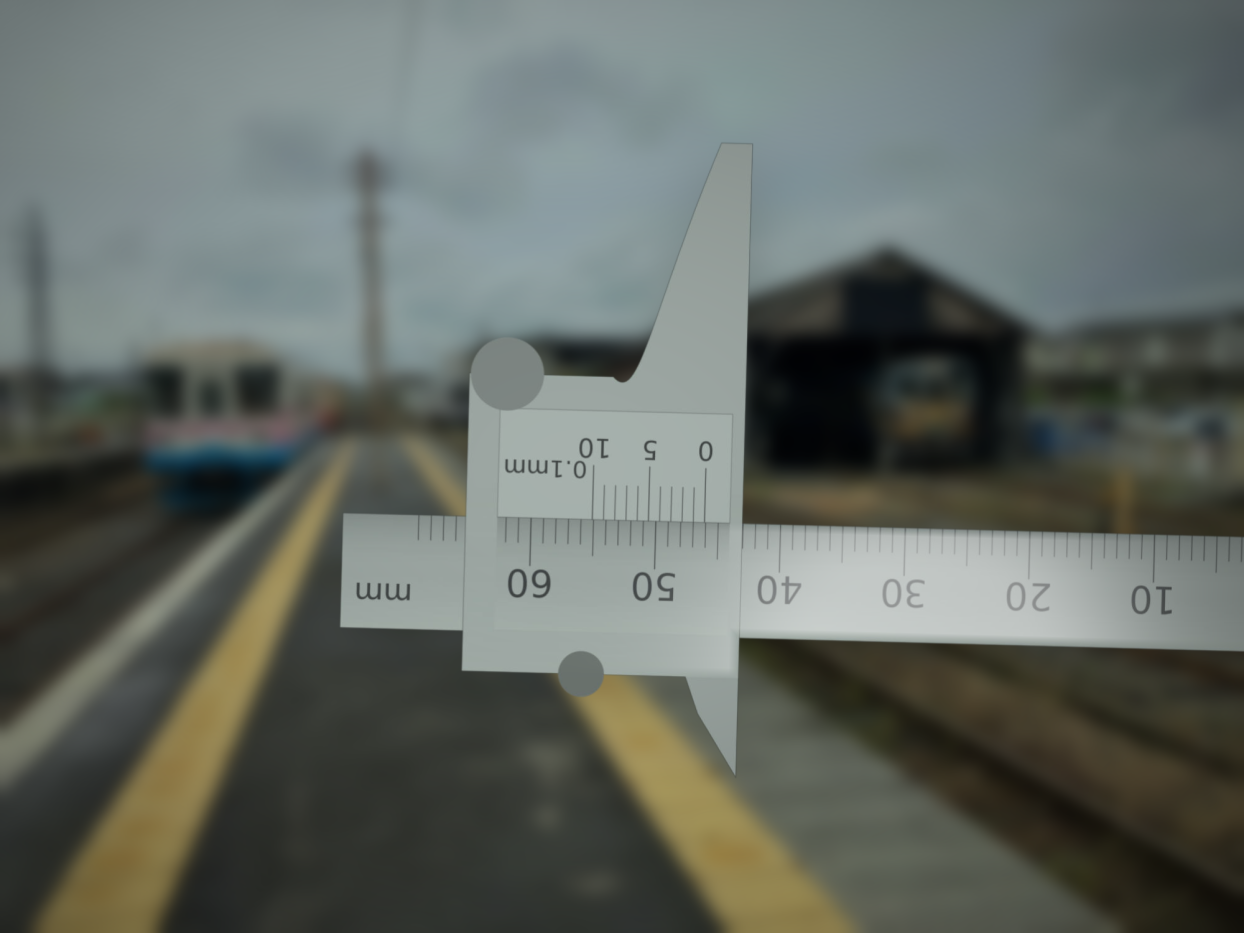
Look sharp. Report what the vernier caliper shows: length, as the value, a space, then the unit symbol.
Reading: 46.1 mm
